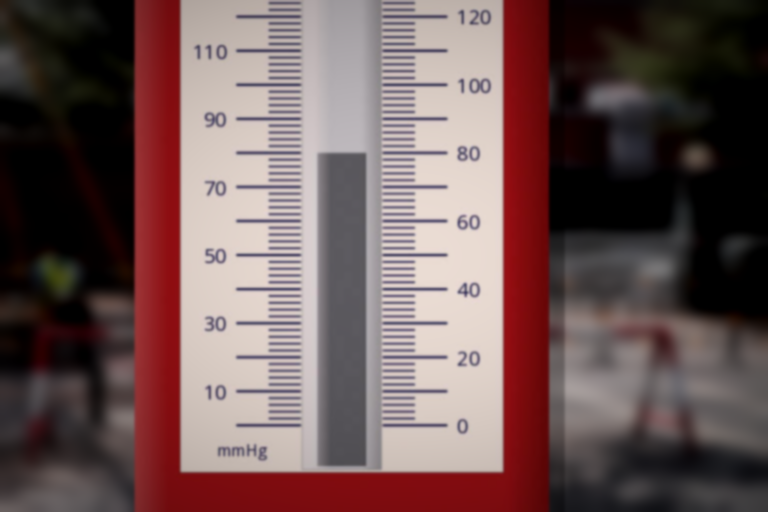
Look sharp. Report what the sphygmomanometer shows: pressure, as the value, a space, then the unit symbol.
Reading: 80 mmHg
